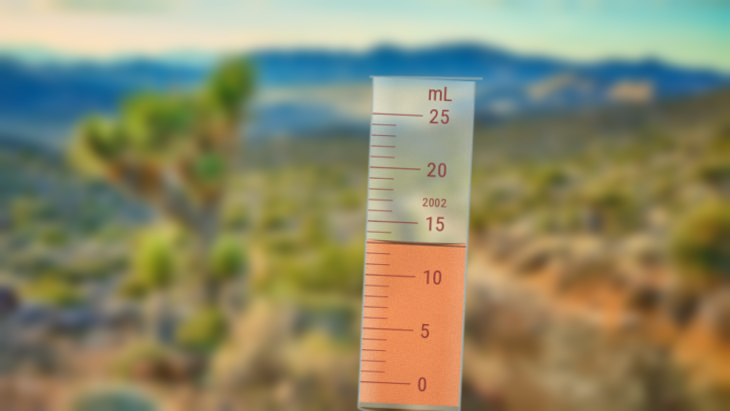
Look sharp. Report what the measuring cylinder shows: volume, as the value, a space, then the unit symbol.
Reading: 13 mL
